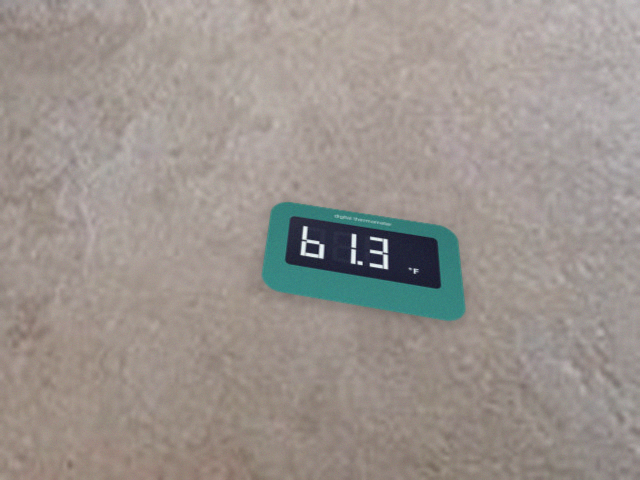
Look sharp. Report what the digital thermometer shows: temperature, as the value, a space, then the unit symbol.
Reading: 61.3 °F
